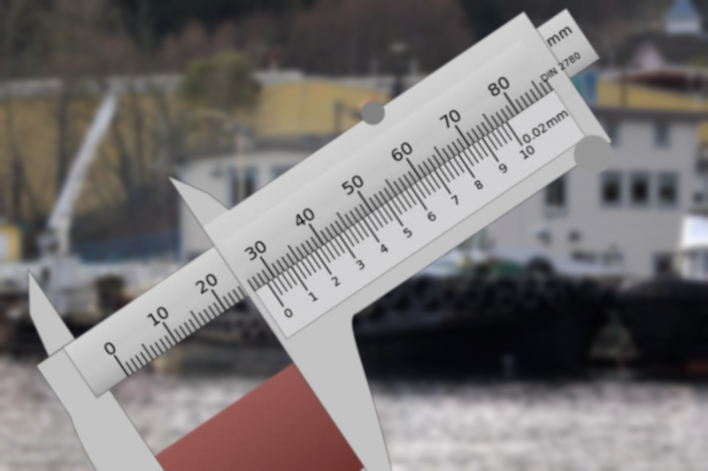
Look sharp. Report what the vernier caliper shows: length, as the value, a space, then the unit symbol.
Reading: 28.5 mm
